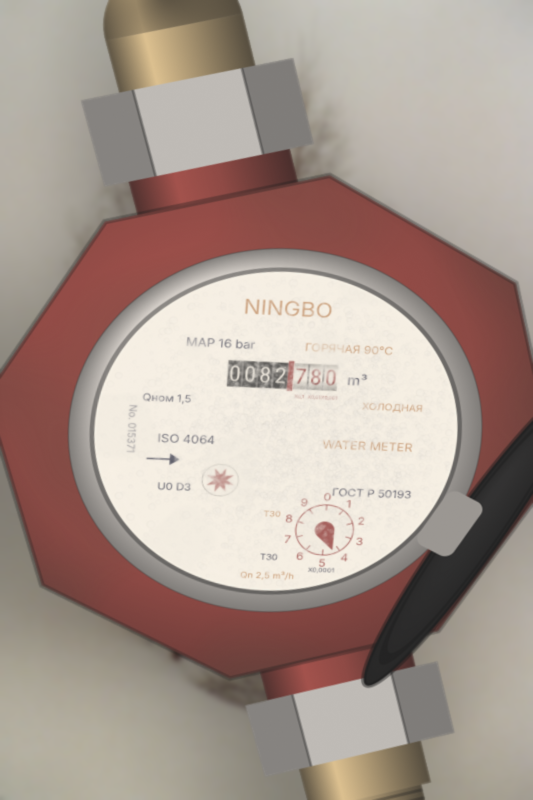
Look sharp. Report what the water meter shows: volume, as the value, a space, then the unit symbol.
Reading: 82.7804 m³
